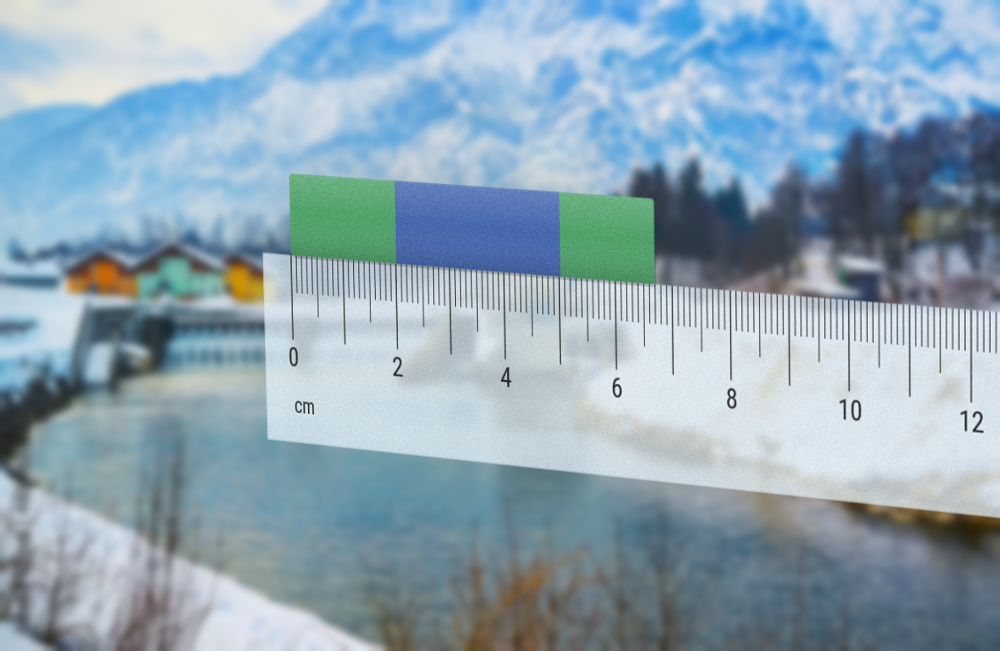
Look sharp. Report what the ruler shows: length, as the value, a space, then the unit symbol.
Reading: 6.7 cm
